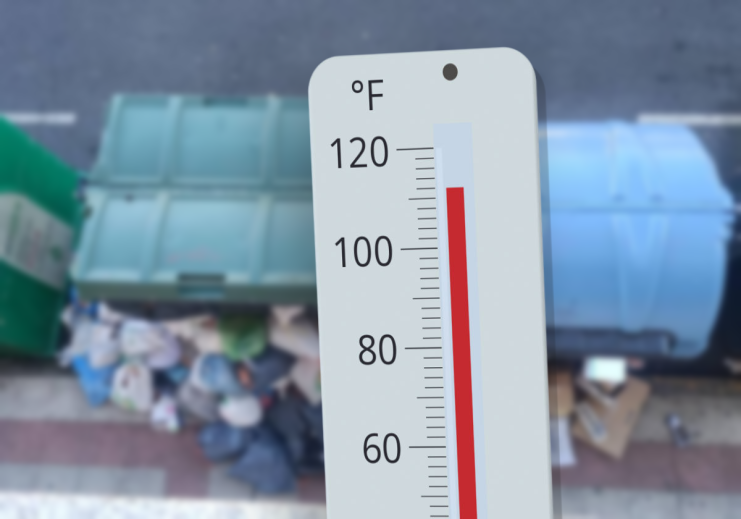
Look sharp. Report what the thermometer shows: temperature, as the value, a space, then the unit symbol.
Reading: 112 °F
